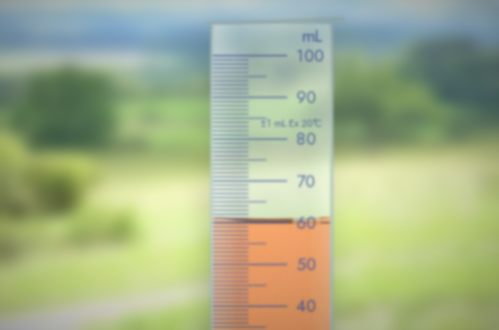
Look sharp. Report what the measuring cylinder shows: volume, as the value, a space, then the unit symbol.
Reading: 60 mL
